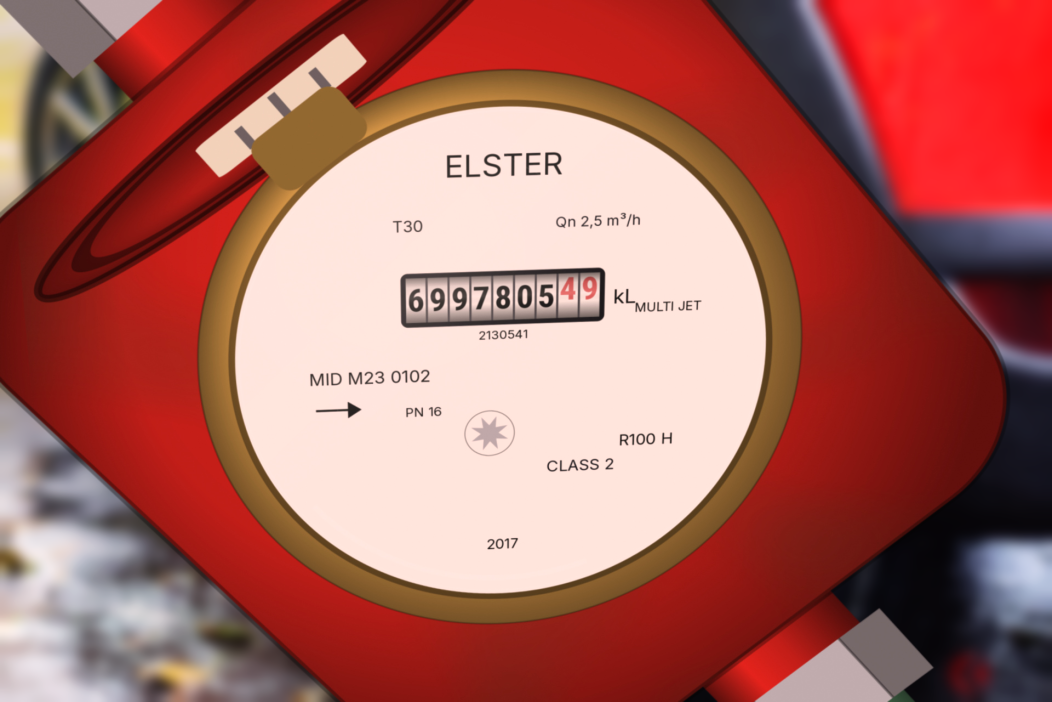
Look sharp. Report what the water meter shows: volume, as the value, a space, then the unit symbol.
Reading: 6997805.49 kL
